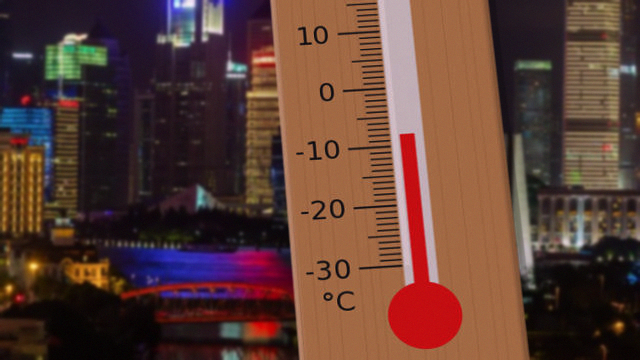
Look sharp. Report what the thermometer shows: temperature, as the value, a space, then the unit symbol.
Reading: -8 °C
